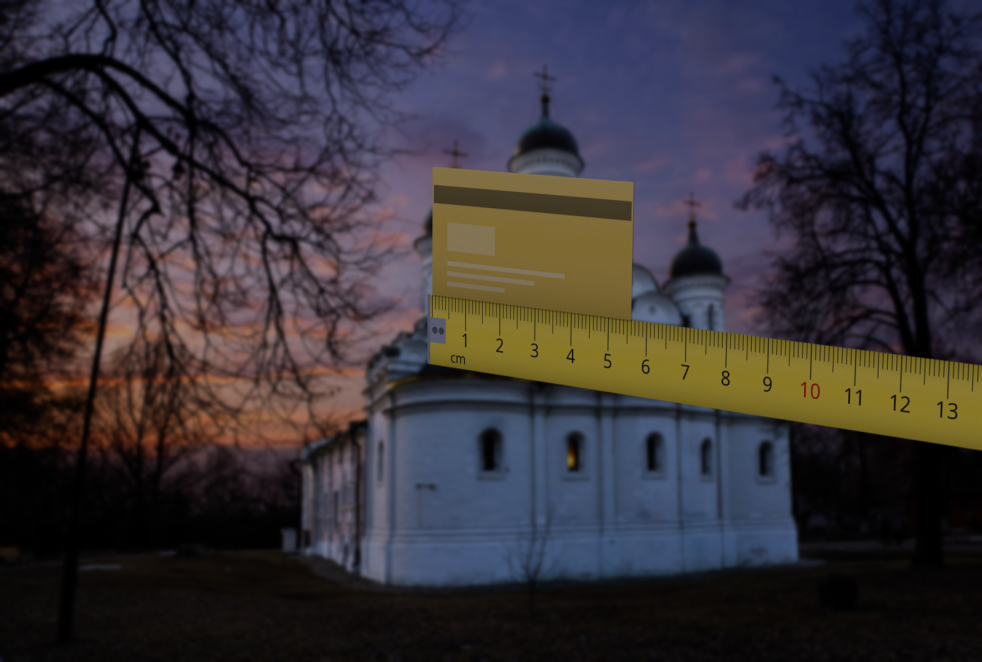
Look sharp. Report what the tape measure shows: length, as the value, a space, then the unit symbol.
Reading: 5.6 cm
